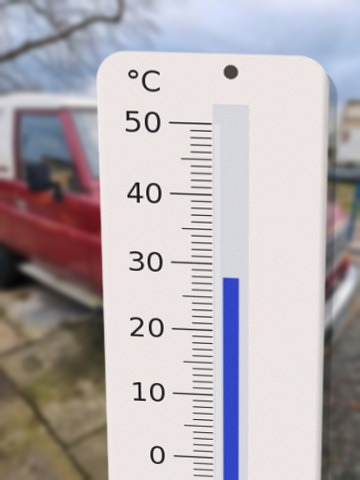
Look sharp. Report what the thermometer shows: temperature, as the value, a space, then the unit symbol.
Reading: 28 °C
